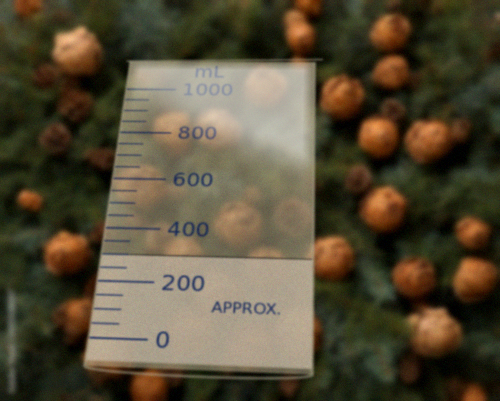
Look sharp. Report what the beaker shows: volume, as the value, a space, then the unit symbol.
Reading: 300 mL
